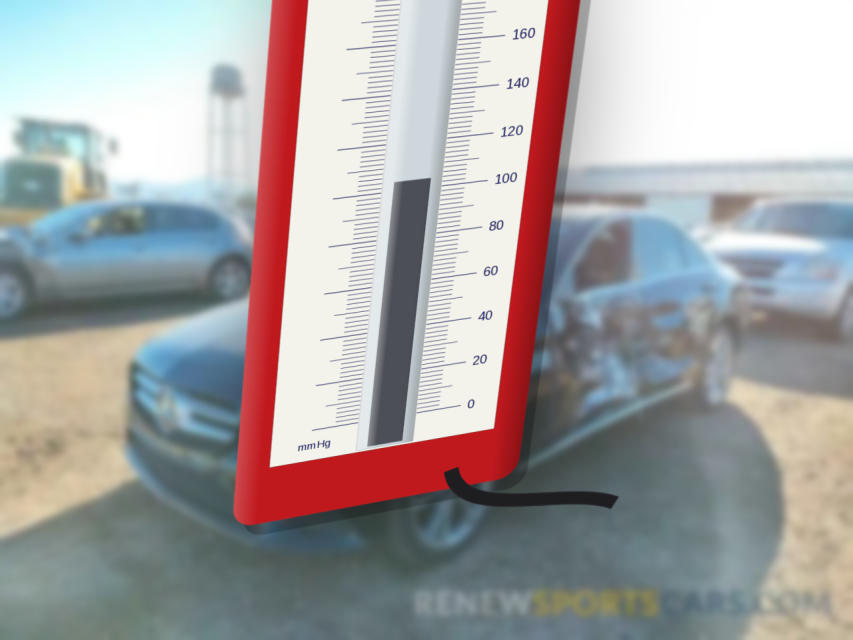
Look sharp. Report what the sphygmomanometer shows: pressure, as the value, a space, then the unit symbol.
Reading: 104 mmHg
